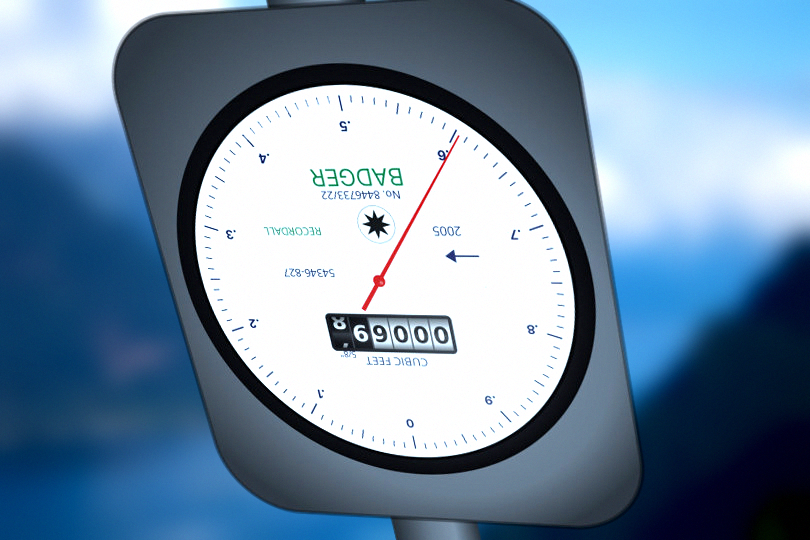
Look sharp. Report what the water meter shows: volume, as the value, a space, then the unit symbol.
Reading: 697.60 ft³
